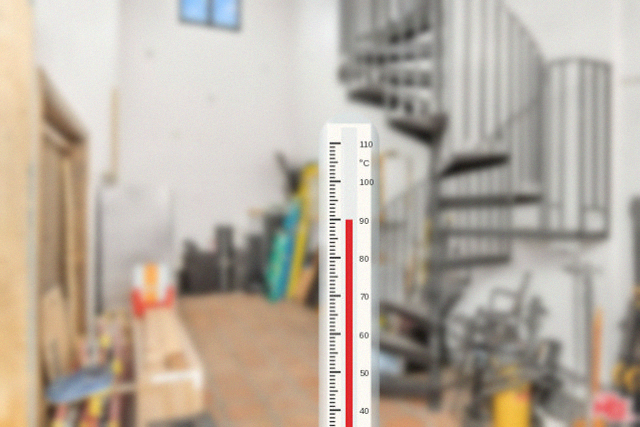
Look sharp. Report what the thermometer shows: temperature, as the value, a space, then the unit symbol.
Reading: 90 °C
